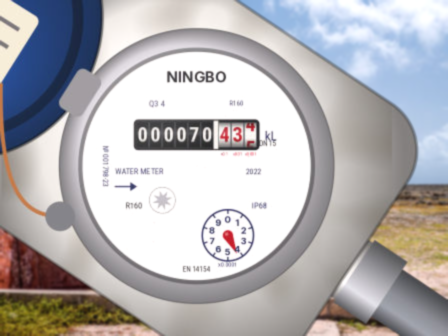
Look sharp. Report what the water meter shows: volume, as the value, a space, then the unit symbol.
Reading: 70.4344 kL
